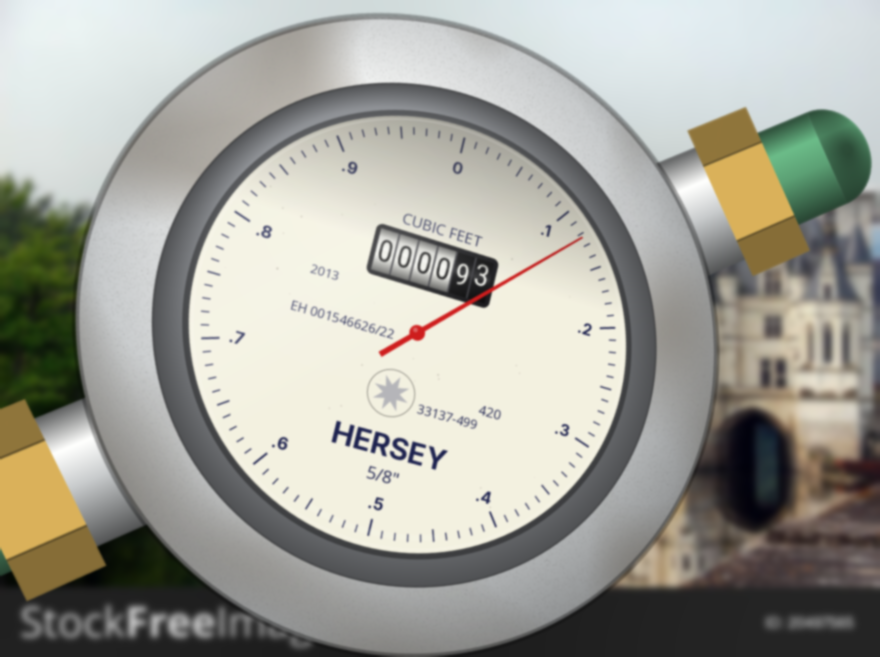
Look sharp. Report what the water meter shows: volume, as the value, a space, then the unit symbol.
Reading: 93.12 ft³
